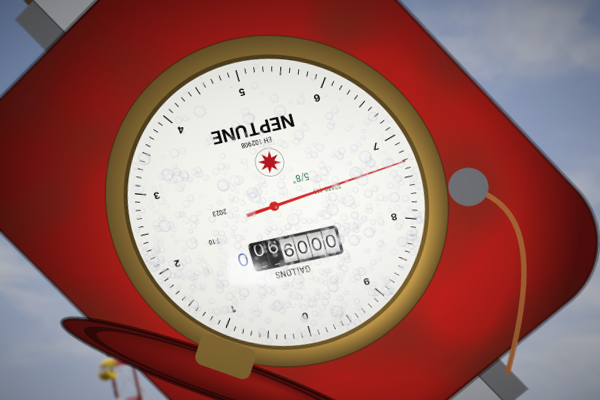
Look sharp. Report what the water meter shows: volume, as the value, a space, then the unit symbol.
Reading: 9897.3 gal
